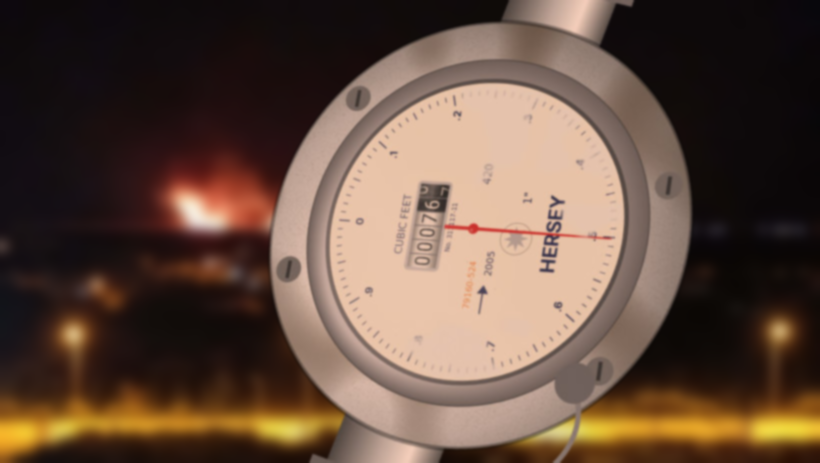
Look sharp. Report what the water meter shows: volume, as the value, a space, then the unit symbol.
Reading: 766.50 ft³
